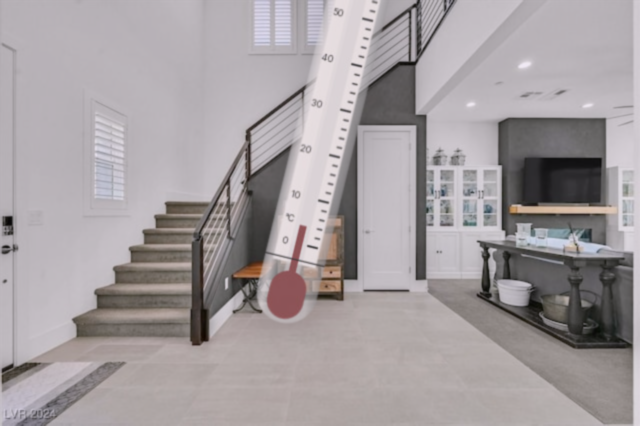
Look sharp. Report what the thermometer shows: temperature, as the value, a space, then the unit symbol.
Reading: 4 °C
